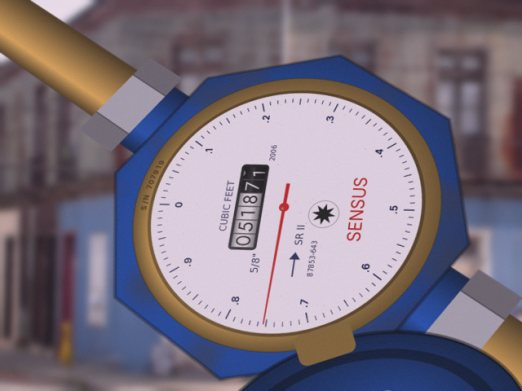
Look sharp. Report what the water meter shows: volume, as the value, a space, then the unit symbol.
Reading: 51870.75 ft³
